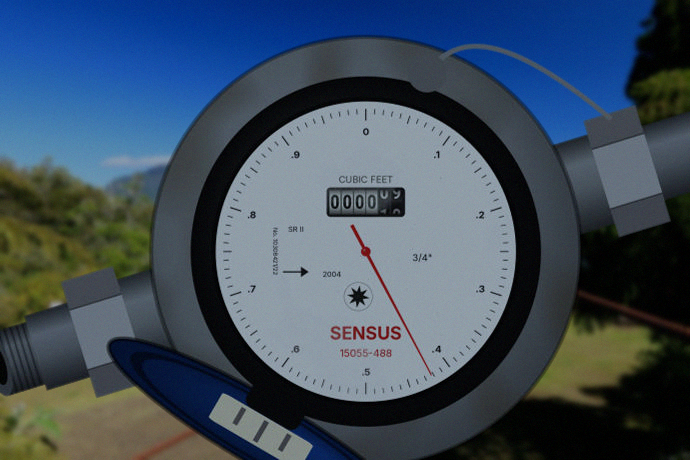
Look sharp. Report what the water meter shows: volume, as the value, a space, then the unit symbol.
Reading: 9.42 ft³
